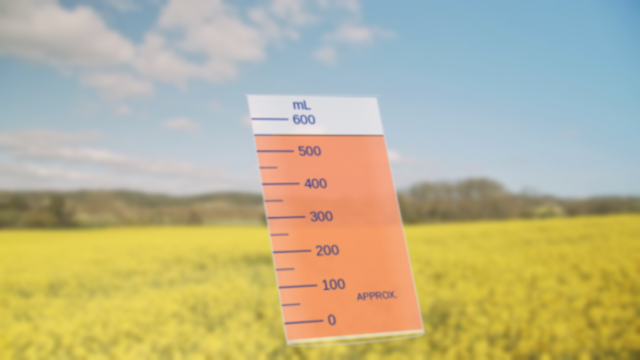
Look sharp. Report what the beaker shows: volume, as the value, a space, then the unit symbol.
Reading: 550 mL
